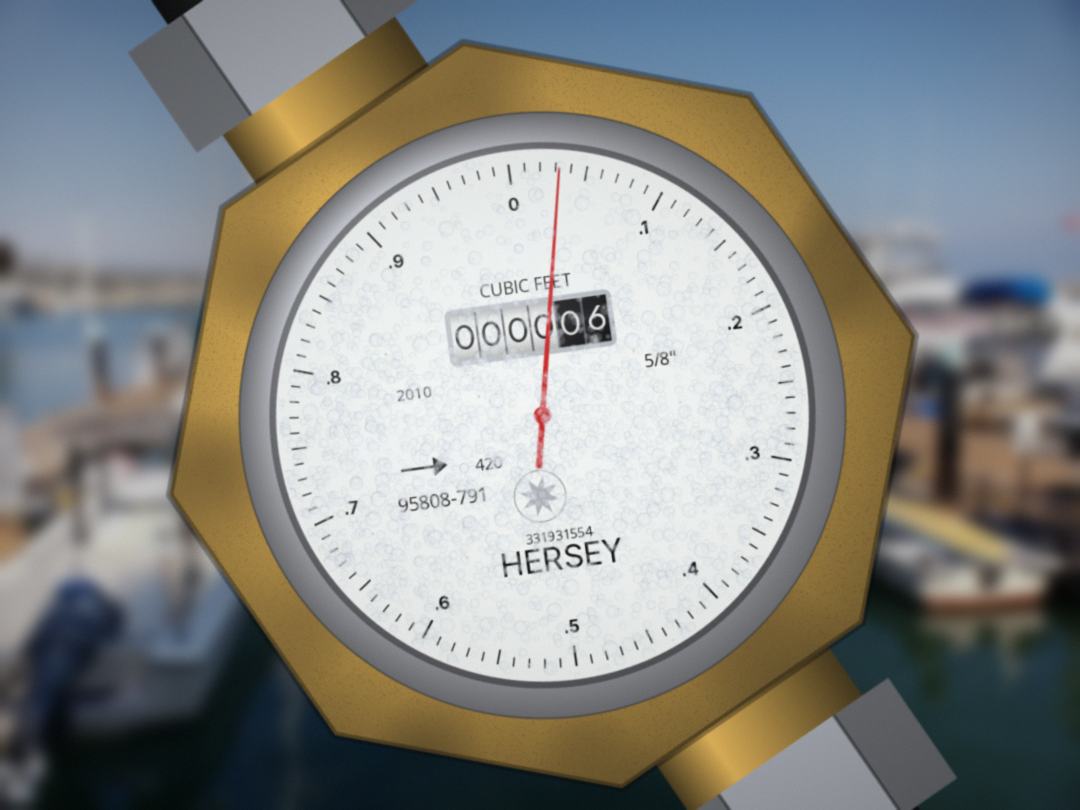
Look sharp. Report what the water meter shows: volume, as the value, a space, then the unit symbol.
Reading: 6.03 ft³
